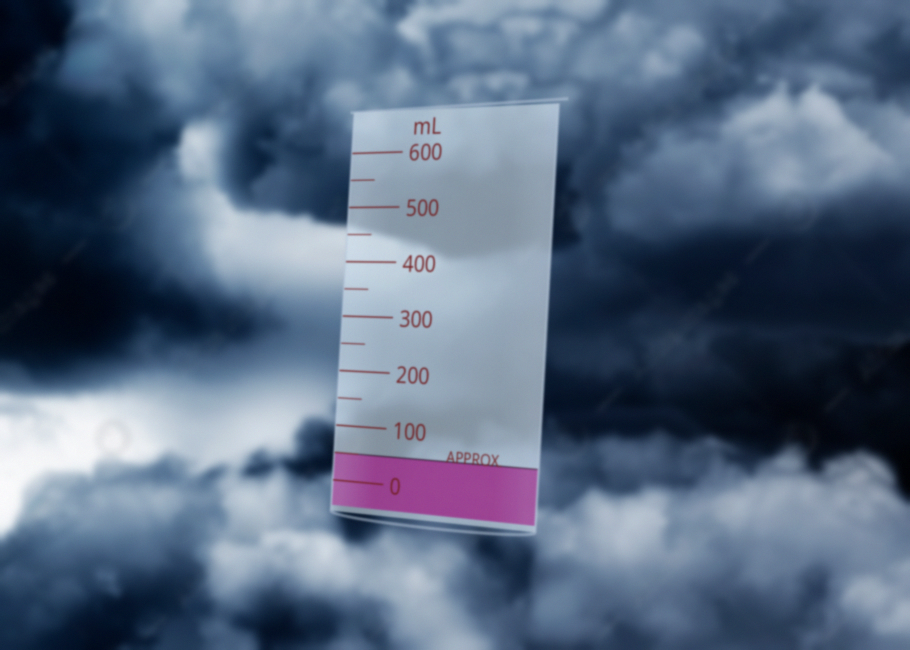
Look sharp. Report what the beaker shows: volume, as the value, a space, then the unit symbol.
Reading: 50 mL
